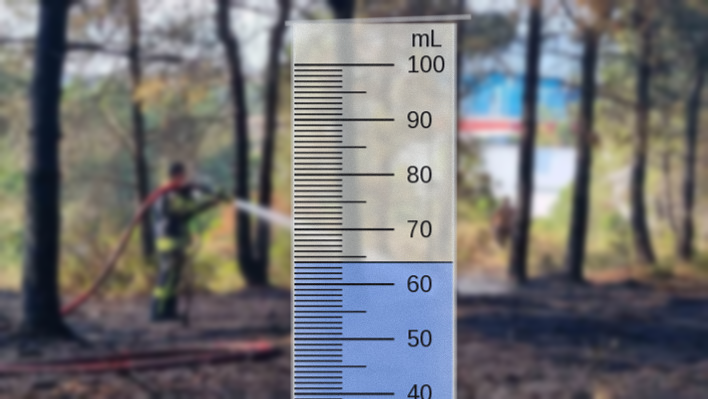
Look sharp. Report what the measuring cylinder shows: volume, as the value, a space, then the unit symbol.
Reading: 64 mL
